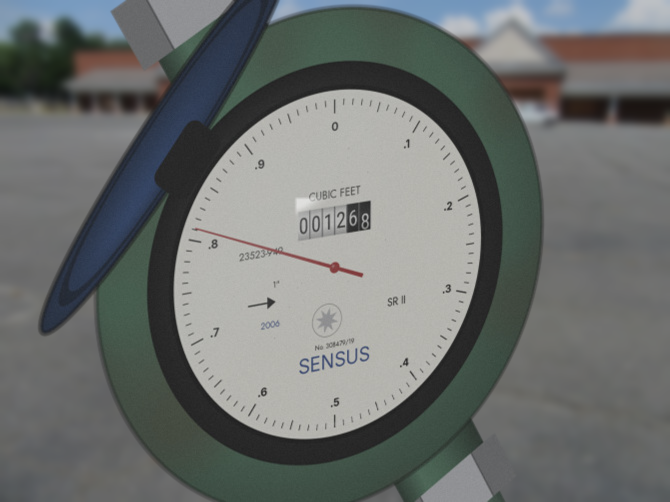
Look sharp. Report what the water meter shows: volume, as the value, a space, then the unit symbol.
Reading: 1267.81 ft³
